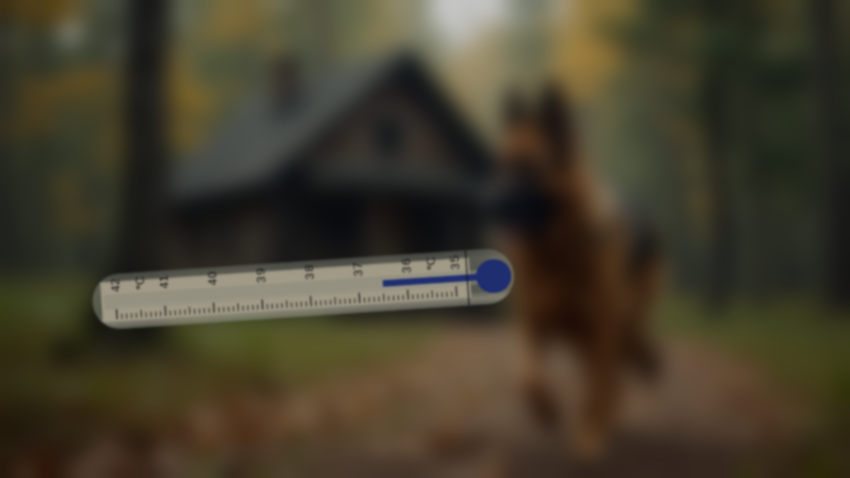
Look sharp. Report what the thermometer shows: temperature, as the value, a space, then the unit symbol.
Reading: 36.5 °C
